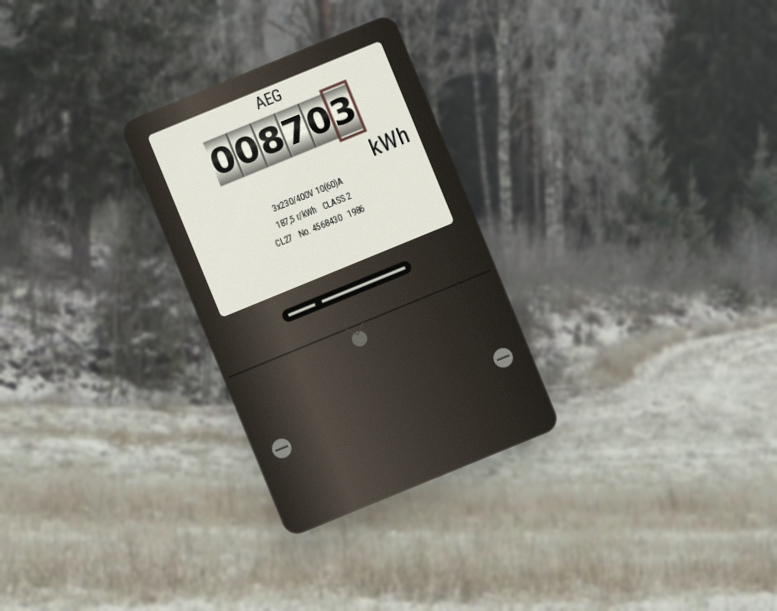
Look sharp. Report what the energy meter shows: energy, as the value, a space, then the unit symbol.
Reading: 870.3 kWh
